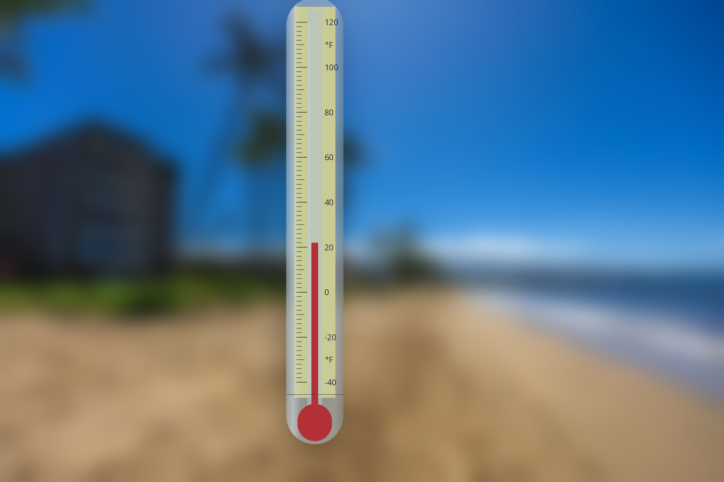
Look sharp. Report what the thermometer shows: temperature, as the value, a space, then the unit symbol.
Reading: 22 °F
